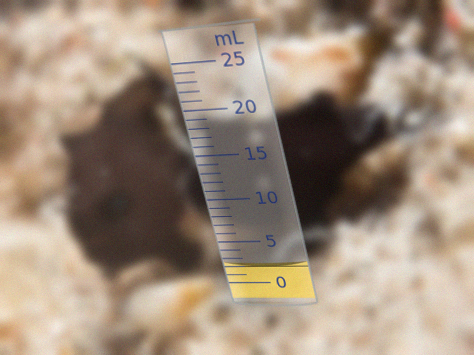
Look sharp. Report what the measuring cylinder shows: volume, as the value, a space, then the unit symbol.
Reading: 2 mL
